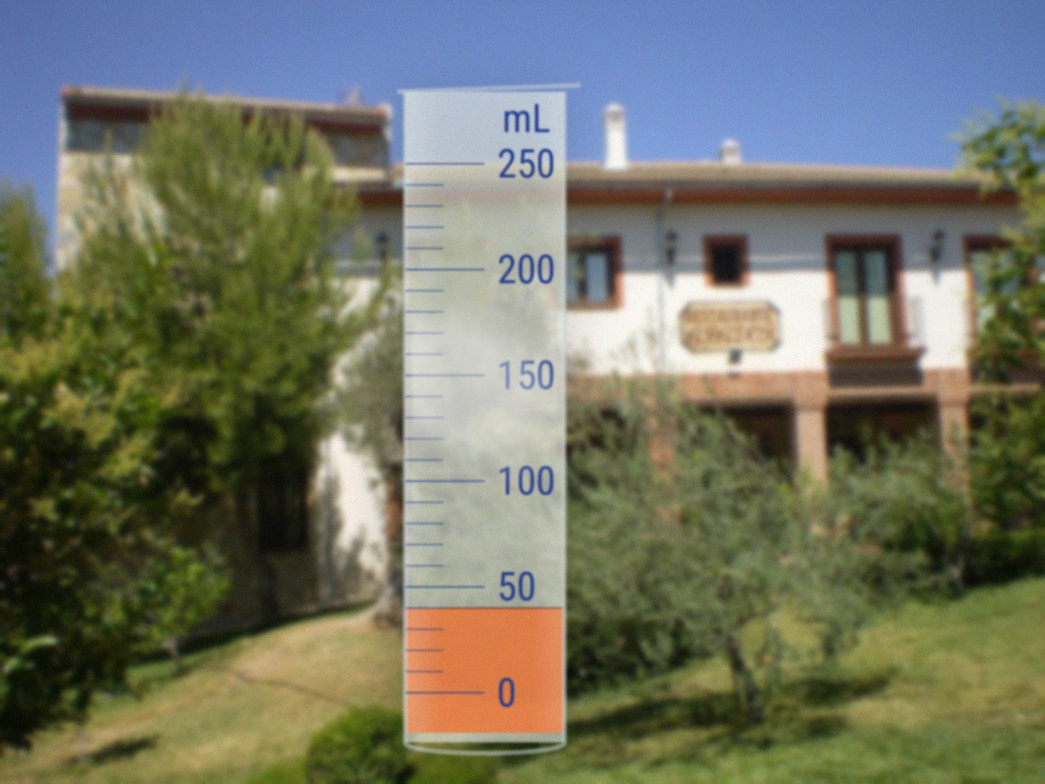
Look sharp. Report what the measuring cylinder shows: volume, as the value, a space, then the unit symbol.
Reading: 40 mL
